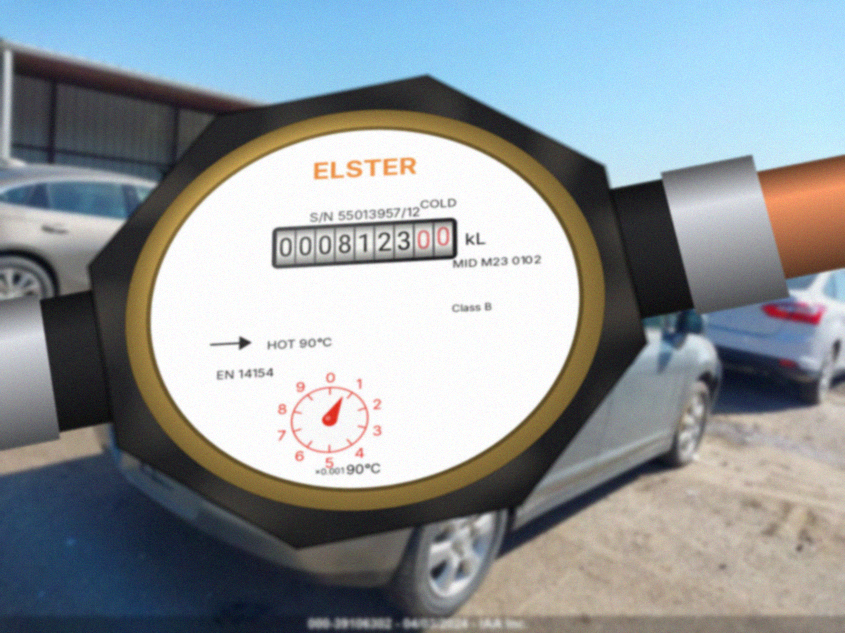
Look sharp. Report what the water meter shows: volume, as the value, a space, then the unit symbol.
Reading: 8123.000 kL
